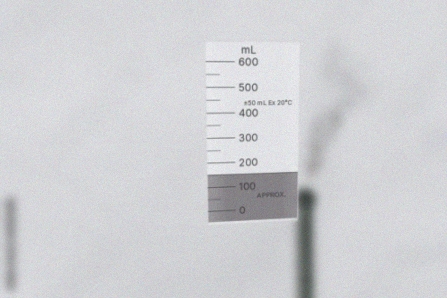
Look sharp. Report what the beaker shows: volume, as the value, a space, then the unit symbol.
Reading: 150 mL
